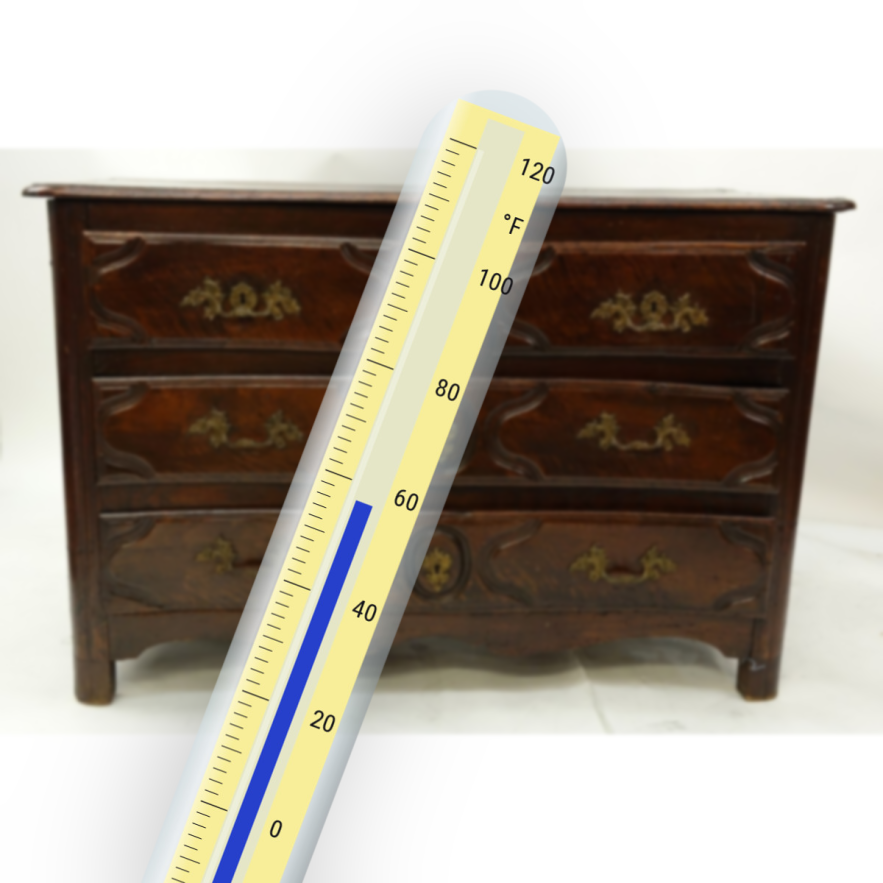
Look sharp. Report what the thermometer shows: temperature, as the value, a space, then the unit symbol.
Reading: 57 °F
